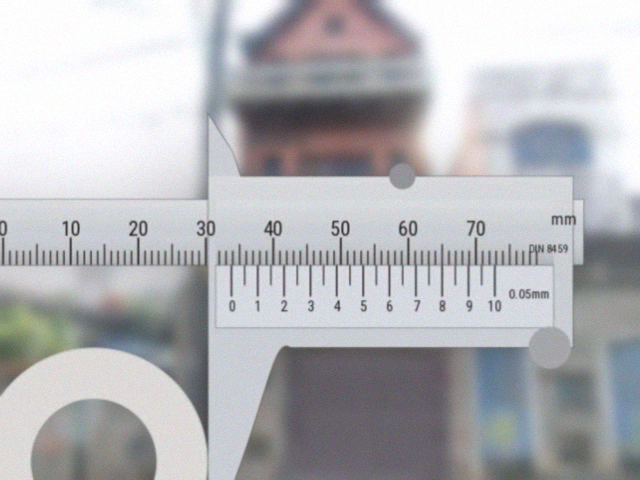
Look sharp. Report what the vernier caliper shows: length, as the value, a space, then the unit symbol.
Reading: 33.8 mm
